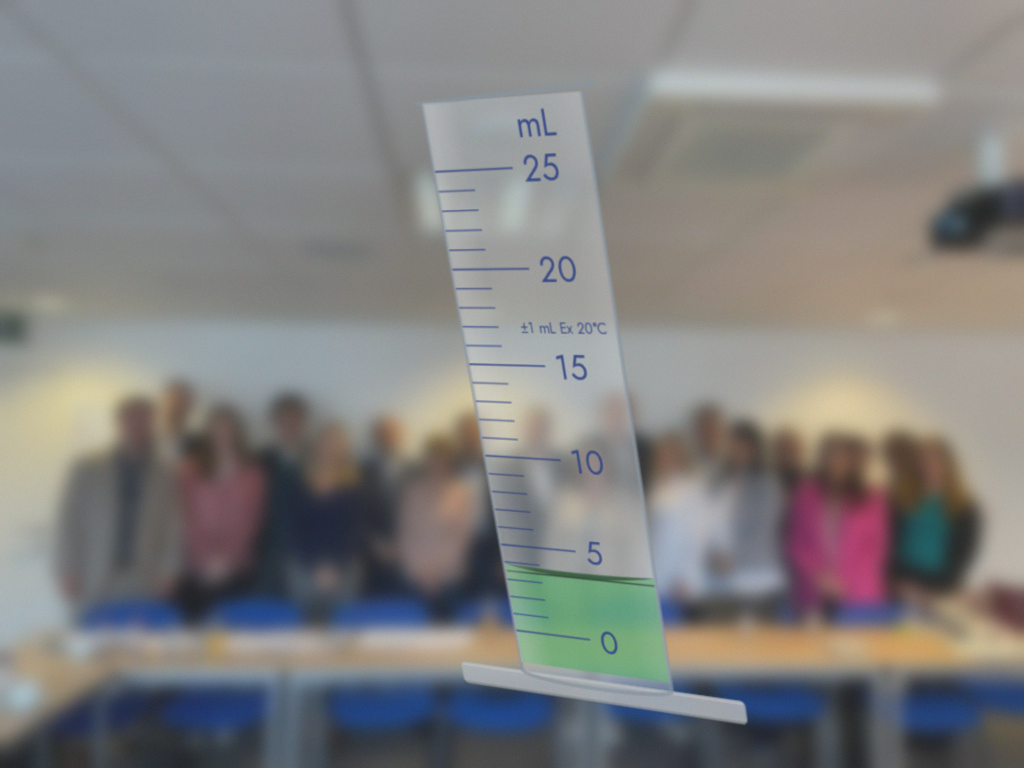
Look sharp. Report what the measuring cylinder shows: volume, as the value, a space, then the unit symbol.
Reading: 3.5 mL
